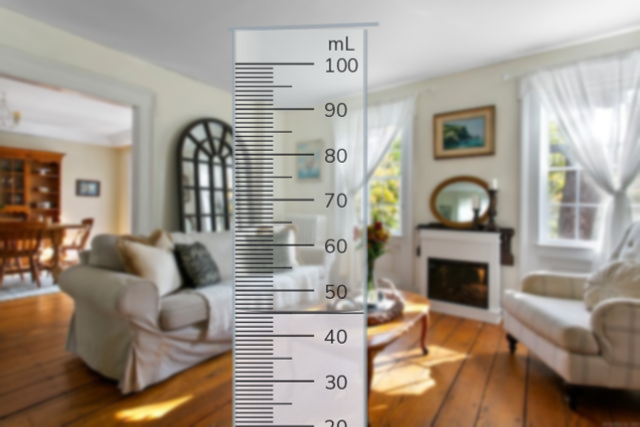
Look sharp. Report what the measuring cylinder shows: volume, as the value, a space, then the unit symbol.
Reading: 45 mL
